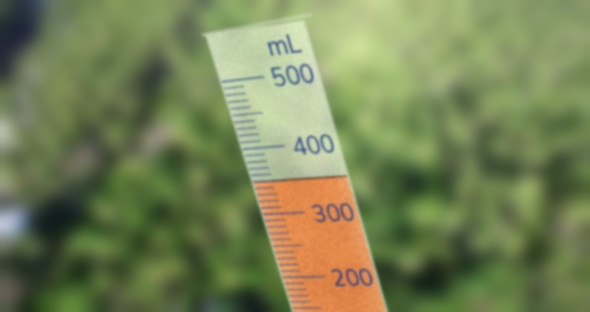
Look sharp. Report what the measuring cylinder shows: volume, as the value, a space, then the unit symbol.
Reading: 350 mL
